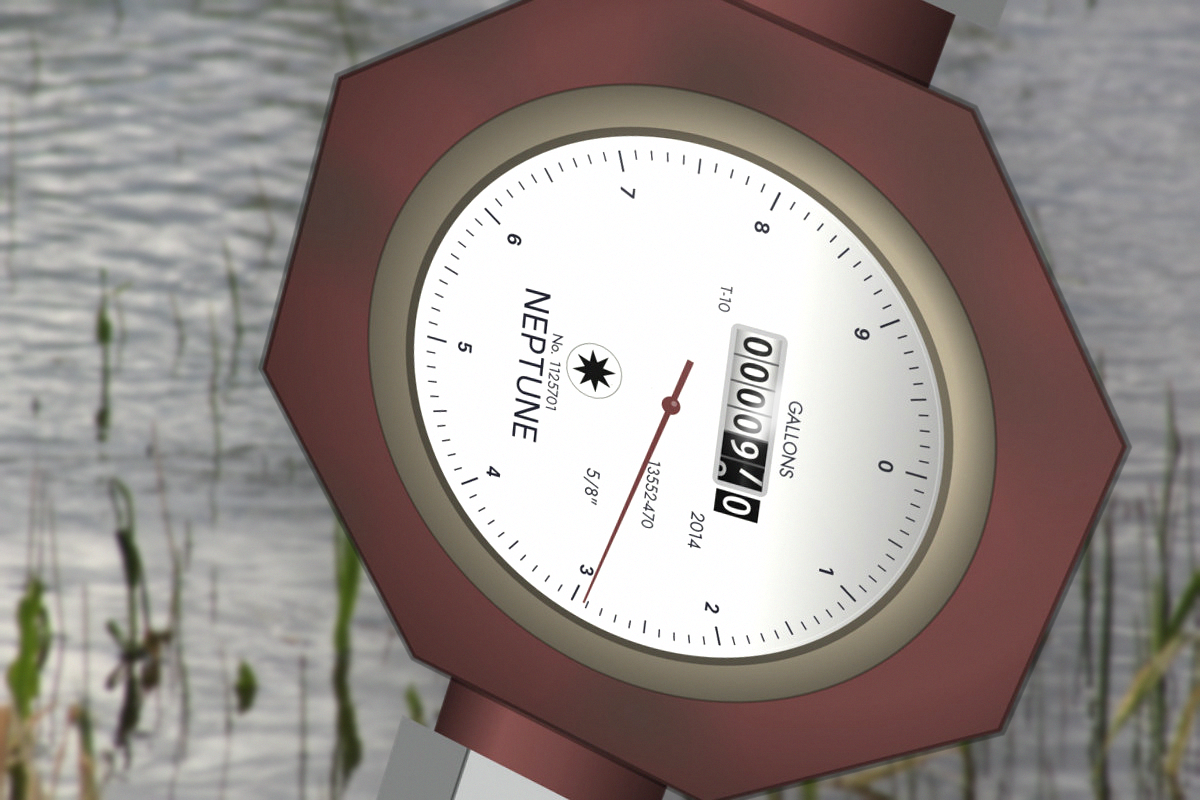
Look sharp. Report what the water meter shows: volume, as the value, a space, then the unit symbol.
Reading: 972.9 gal
